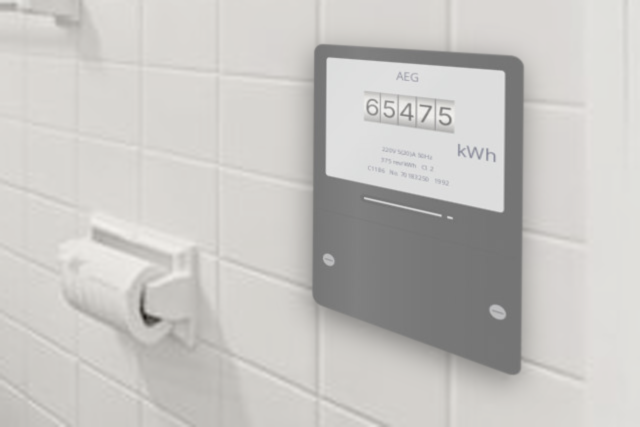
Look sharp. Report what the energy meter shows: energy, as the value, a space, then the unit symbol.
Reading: 65475 kWh
